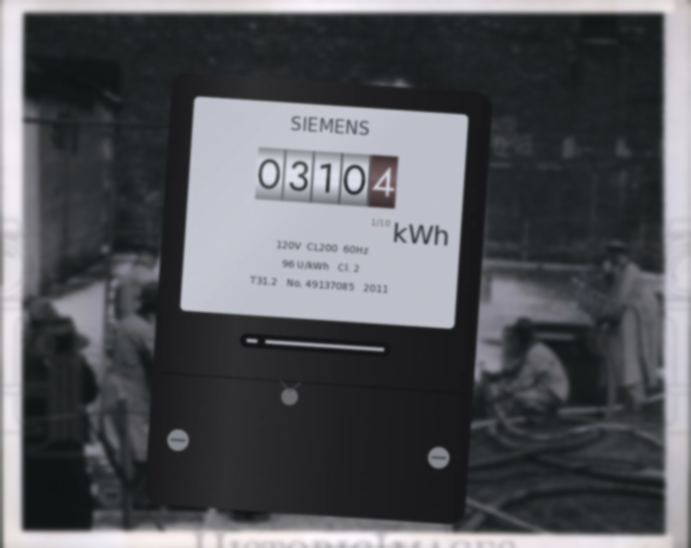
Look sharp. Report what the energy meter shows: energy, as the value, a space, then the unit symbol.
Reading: 310.4 kWh
